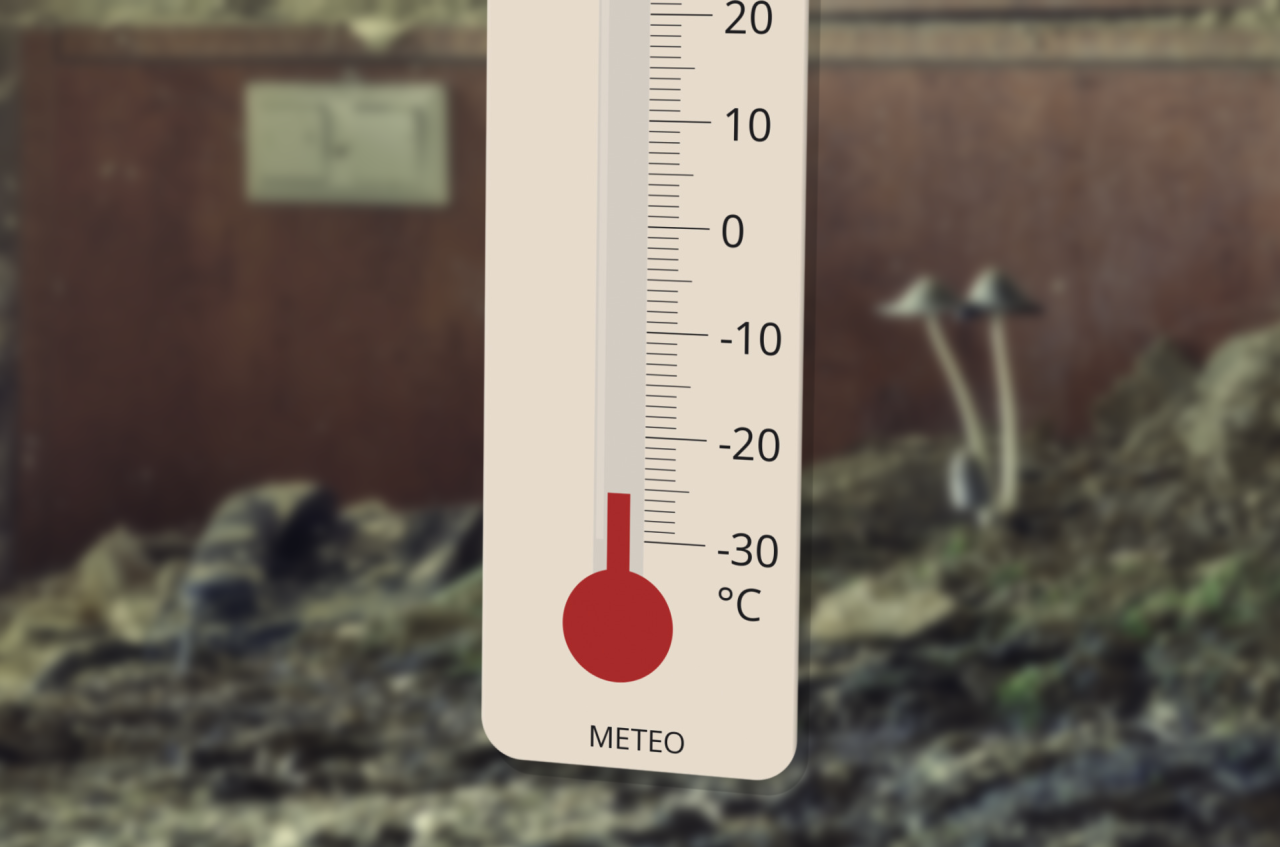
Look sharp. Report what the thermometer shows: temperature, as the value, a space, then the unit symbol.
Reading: -25.5 °C
